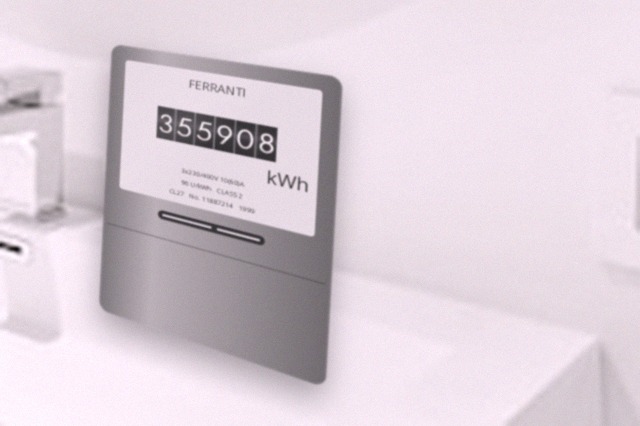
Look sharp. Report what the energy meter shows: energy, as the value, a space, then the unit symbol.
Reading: 355908 kWh
